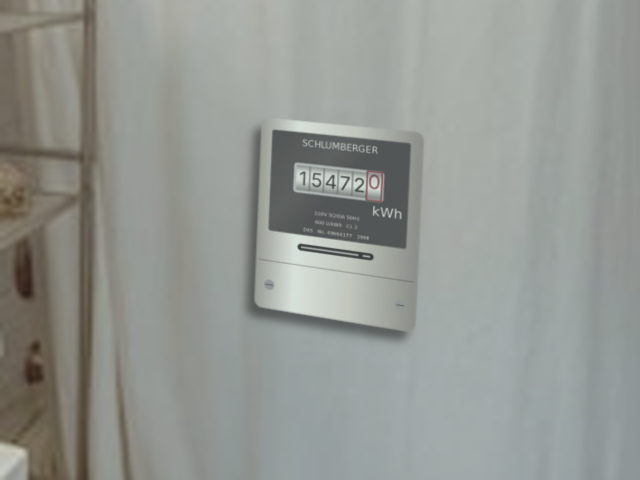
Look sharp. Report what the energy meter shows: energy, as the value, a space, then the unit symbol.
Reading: 15472.0 kWh
